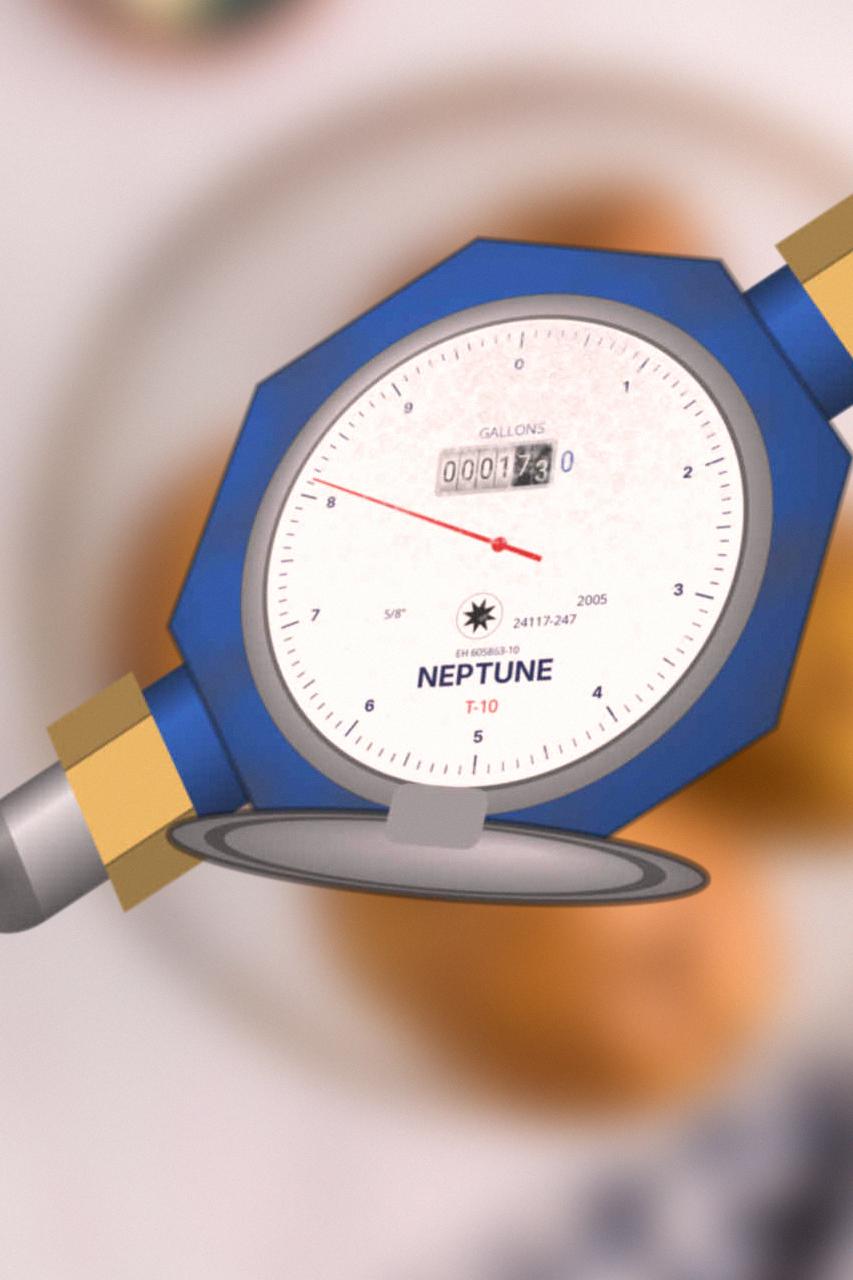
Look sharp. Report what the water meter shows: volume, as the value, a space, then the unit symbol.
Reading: 1728.1 gal
